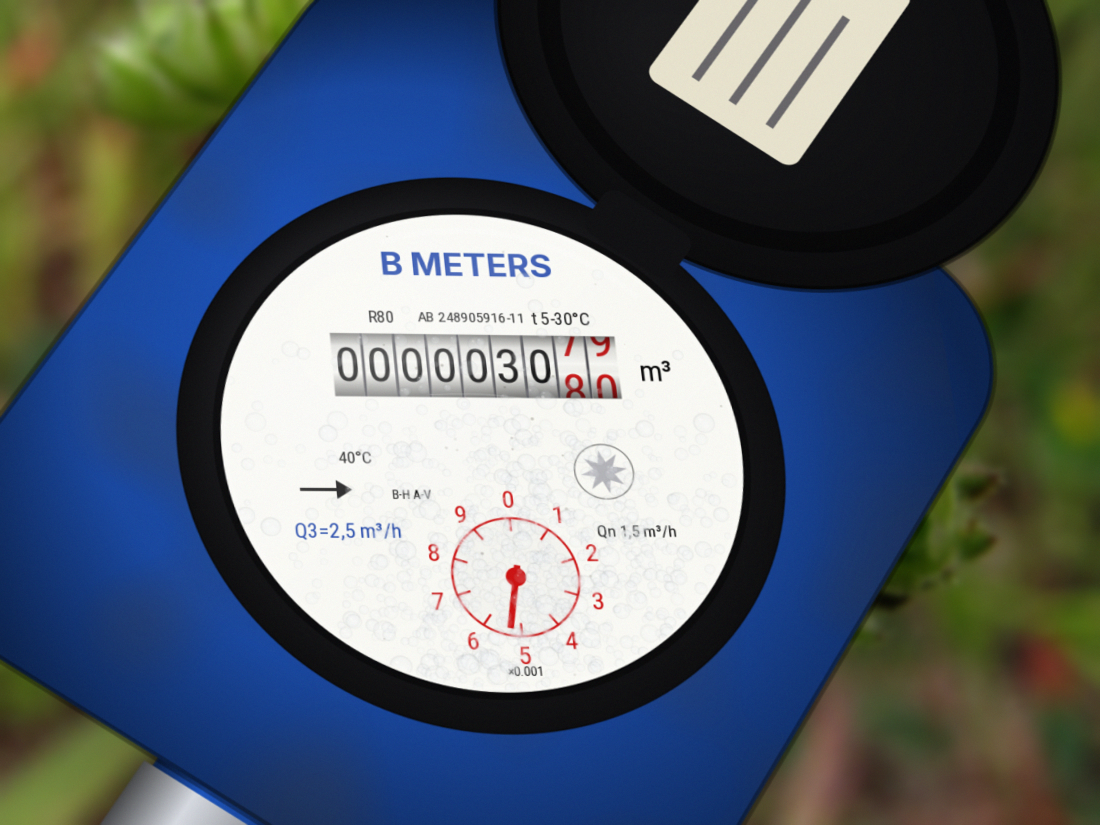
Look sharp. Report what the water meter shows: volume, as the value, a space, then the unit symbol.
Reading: 30.795 m³
